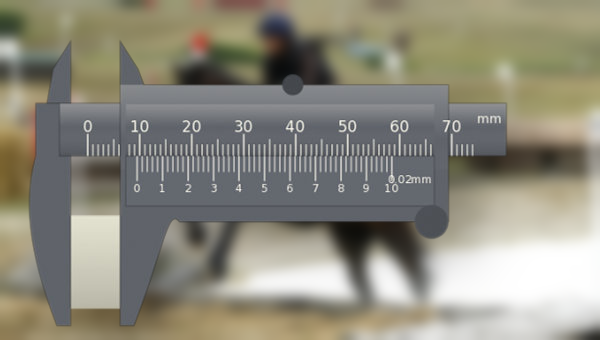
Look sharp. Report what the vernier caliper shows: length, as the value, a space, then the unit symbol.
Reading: 9.5 mm
